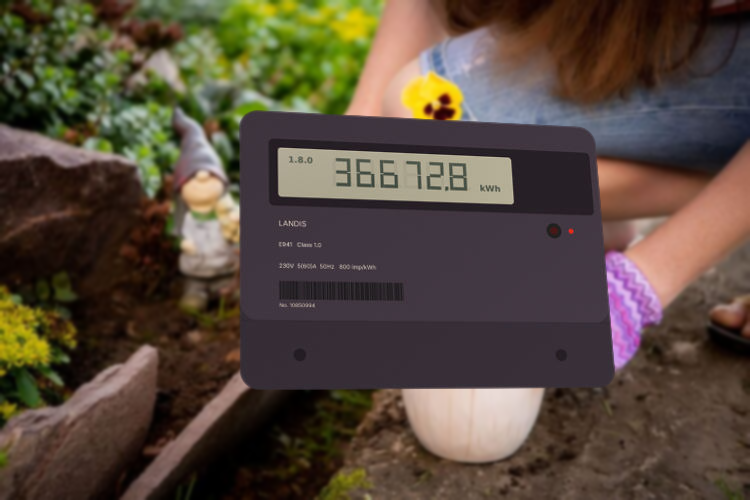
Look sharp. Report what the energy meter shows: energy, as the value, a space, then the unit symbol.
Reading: 36672.8 kWh
